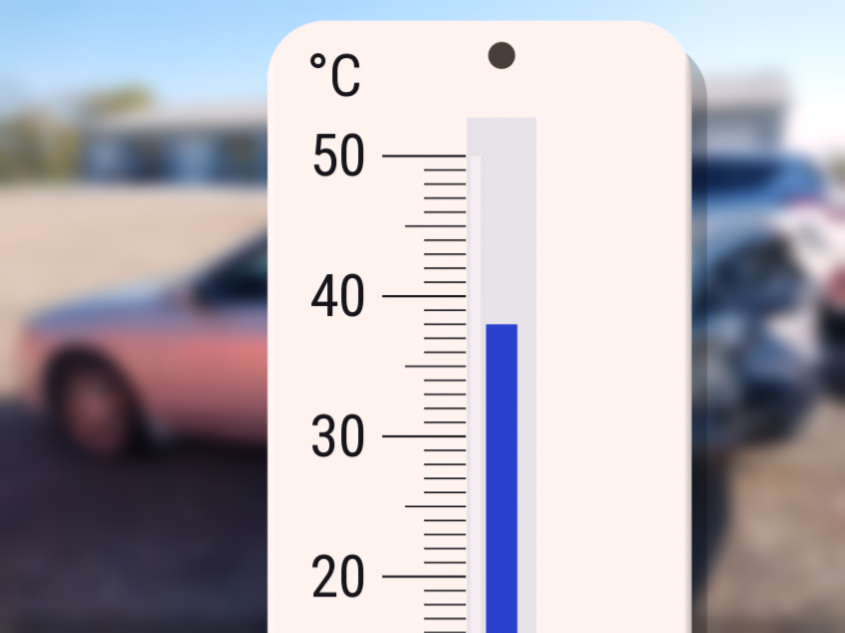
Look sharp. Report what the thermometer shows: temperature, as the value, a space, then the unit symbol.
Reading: 38 °C
